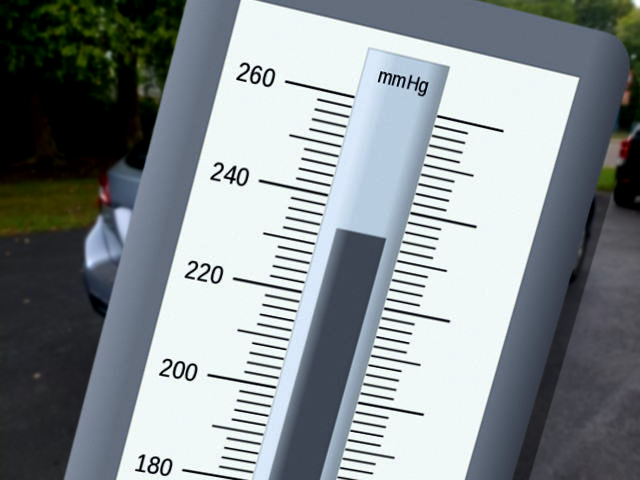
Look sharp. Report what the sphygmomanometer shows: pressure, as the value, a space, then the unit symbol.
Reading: 234 mmHg
